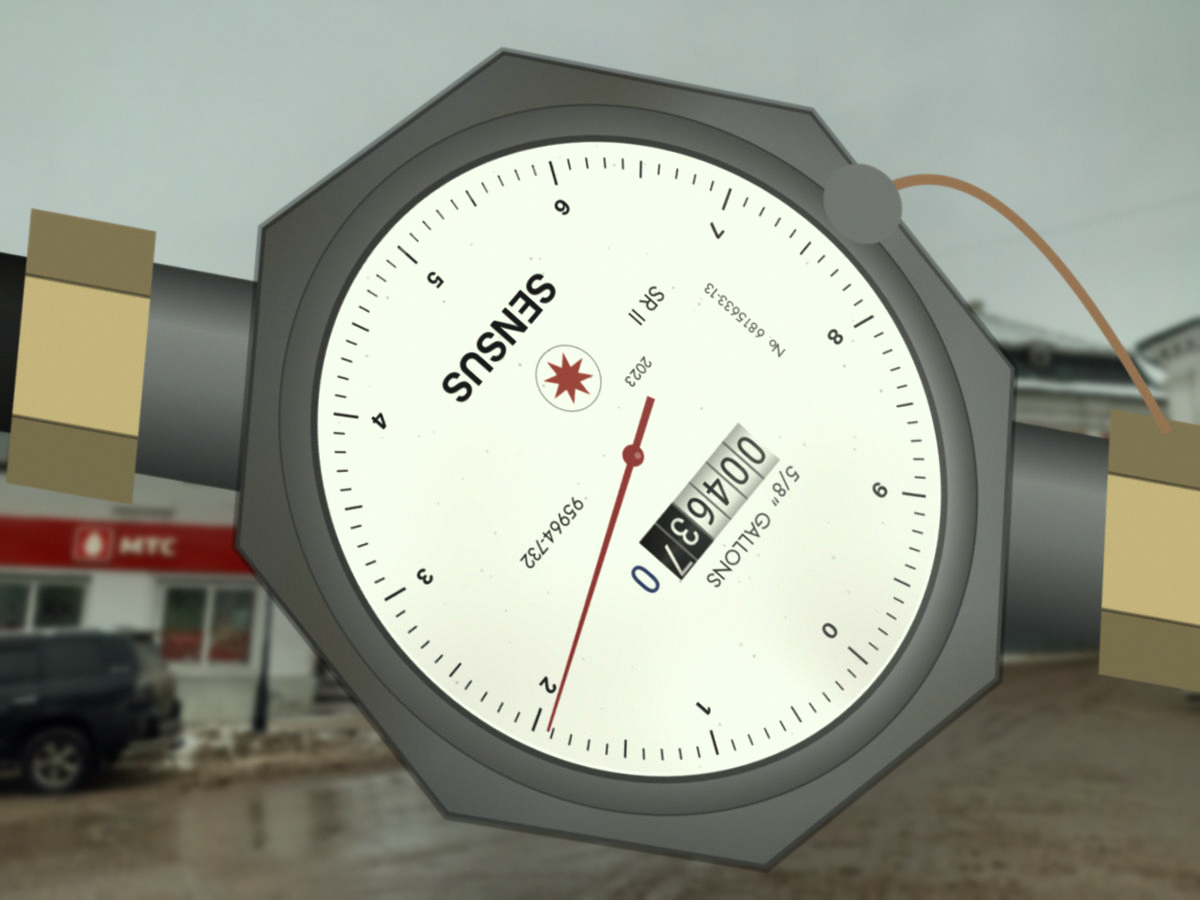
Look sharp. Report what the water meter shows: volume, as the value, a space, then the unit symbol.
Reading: 46371.9 gal
